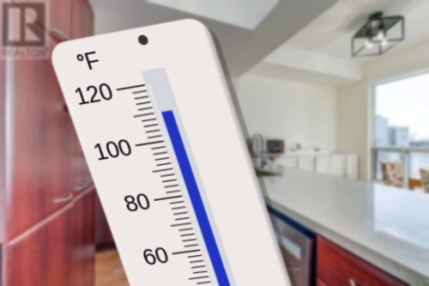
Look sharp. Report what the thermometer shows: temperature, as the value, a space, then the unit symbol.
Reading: 110 °F
